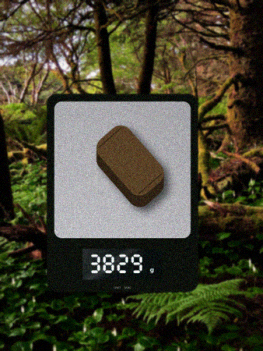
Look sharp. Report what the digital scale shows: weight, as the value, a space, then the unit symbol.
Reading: 3829 g
